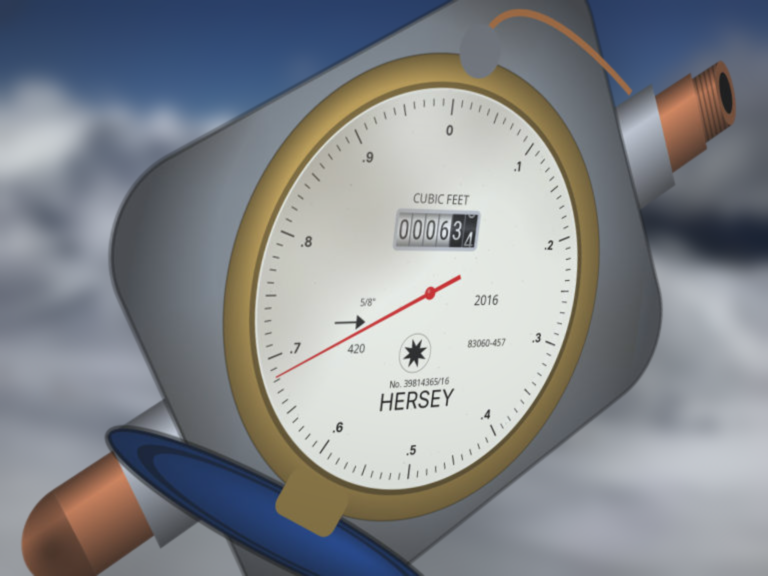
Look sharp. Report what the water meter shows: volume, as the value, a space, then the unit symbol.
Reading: 633.68 ft³
